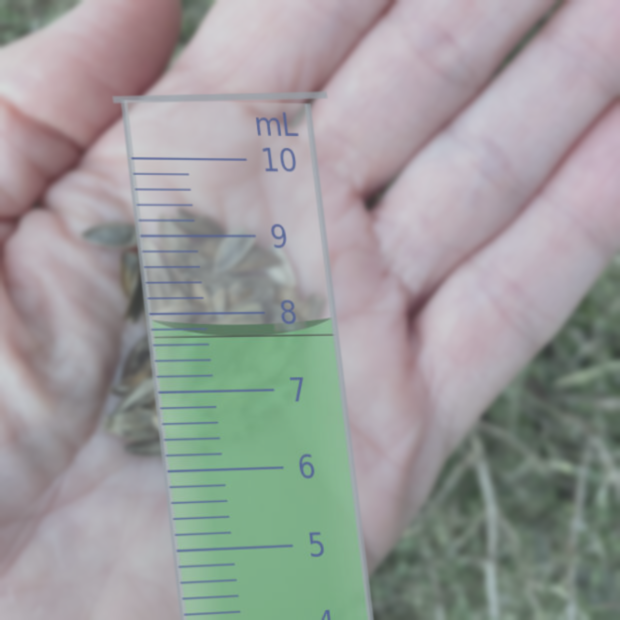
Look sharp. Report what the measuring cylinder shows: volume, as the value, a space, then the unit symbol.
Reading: 7.7 mL
